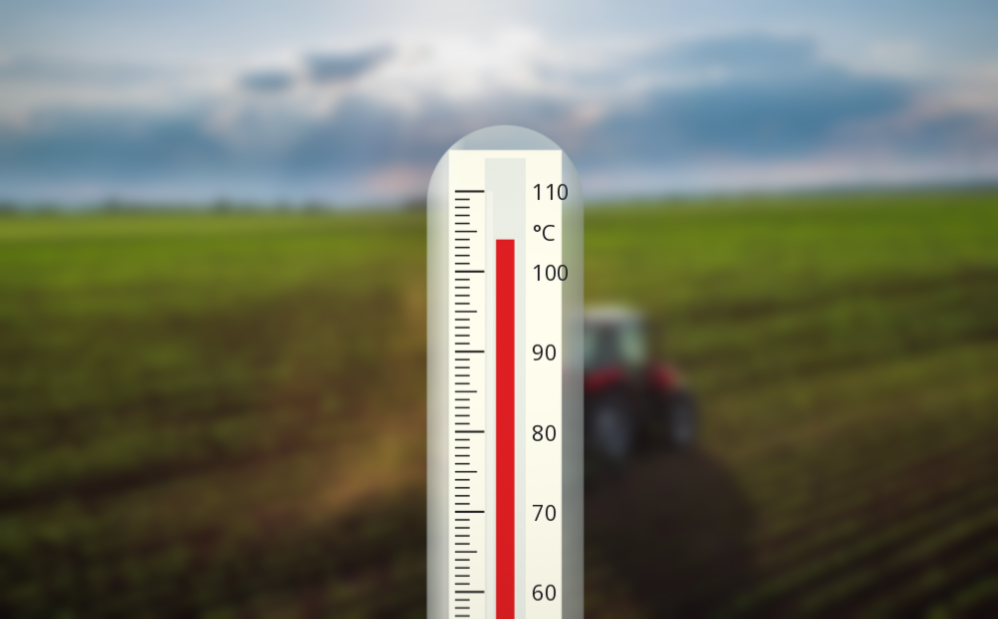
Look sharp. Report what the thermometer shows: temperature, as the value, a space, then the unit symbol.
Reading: 104 °C
